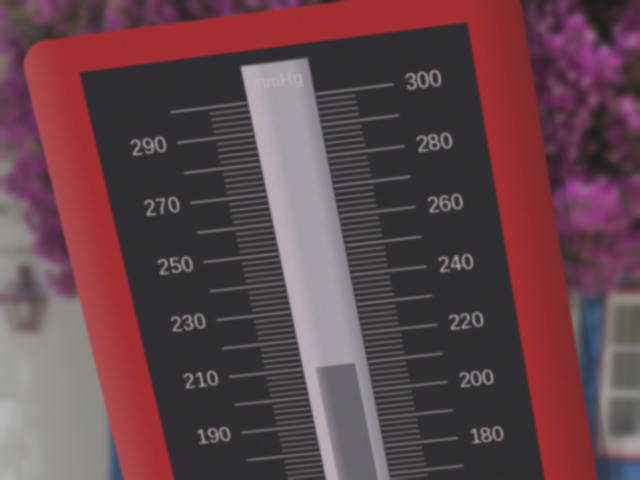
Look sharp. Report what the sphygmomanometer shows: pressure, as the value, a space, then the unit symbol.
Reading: 210 mmHg
